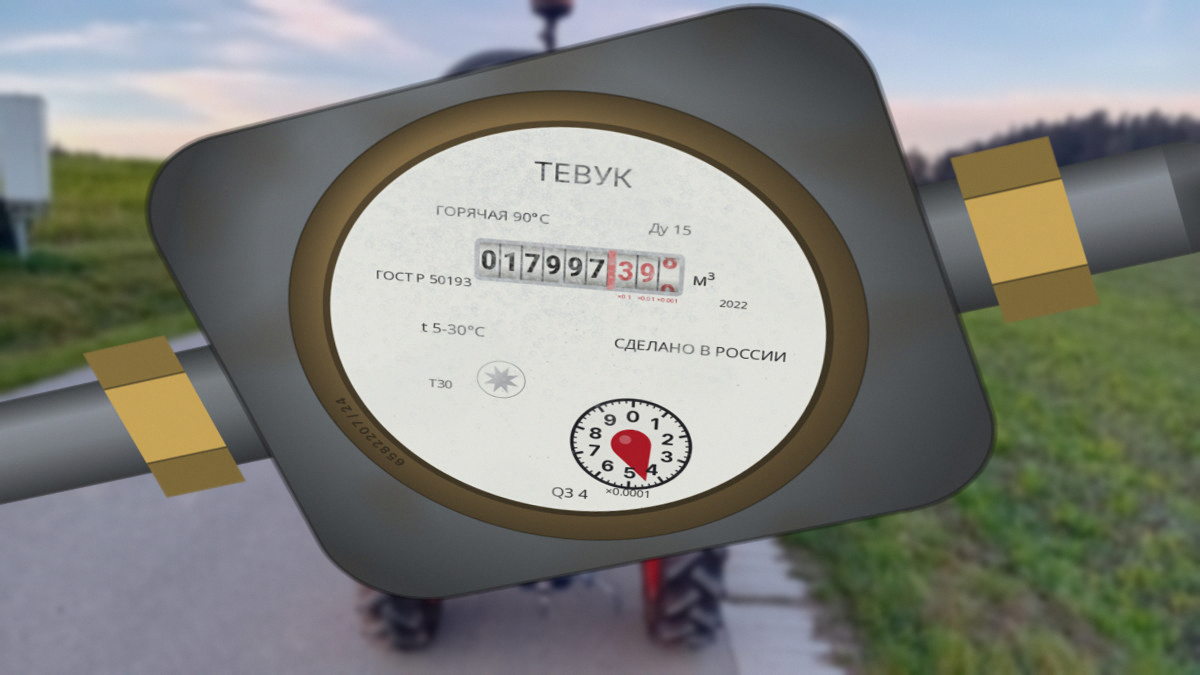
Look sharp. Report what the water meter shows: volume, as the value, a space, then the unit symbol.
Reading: 17997.3984 m³
